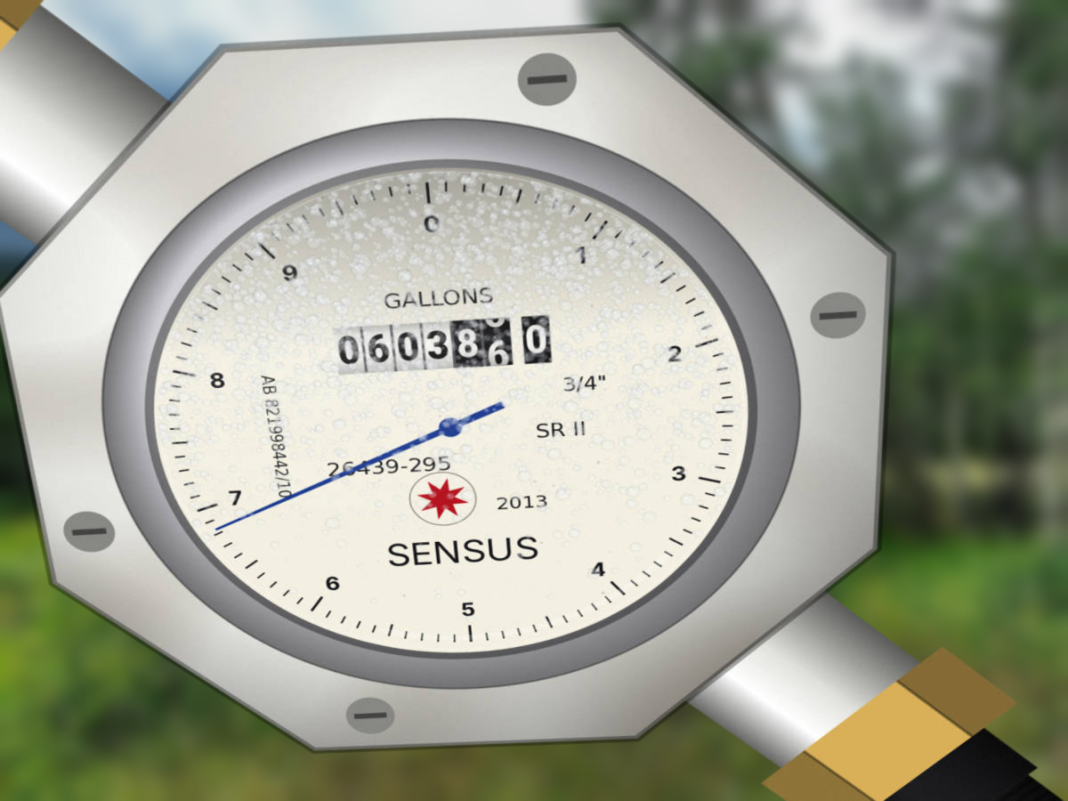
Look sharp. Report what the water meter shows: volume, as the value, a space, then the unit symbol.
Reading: 603856.8 gal
